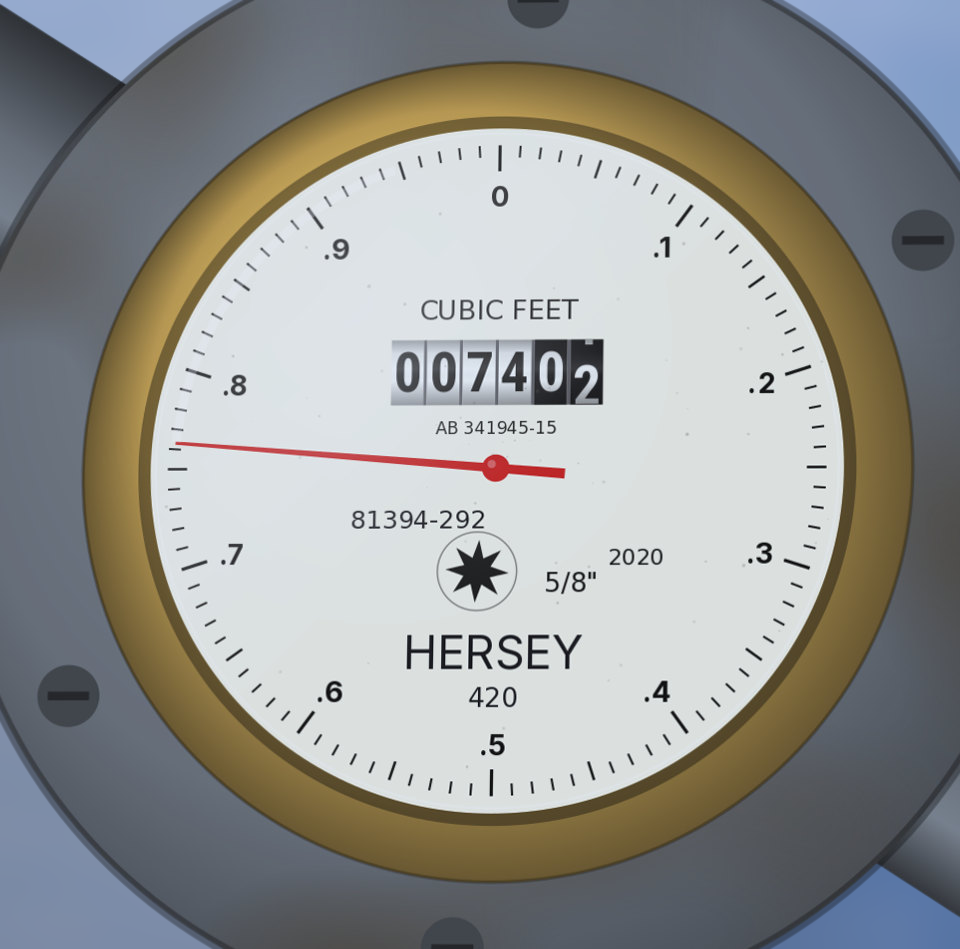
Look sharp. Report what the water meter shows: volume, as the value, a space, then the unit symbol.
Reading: 7401.76 ft³
